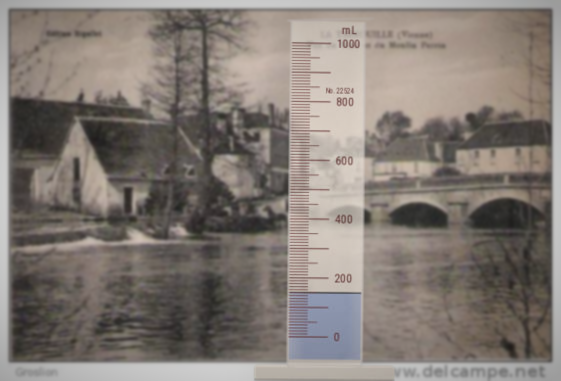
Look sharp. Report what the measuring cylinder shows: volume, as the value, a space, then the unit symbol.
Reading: 150 mL
